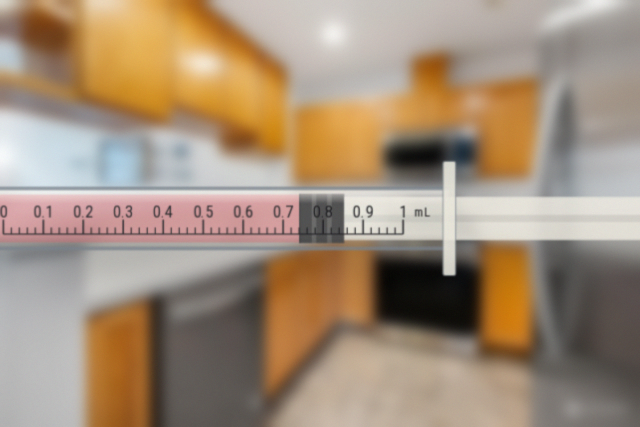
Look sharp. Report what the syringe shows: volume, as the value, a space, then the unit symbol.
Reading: 0.74 mL
